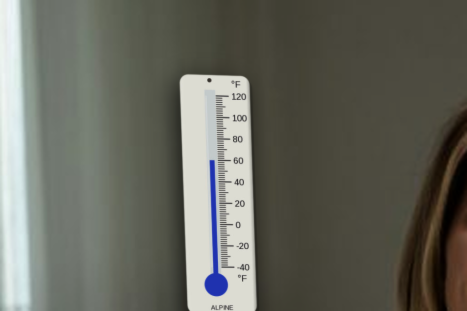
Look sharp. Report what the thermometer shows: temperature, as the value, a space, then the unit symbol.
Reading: 60 °F
